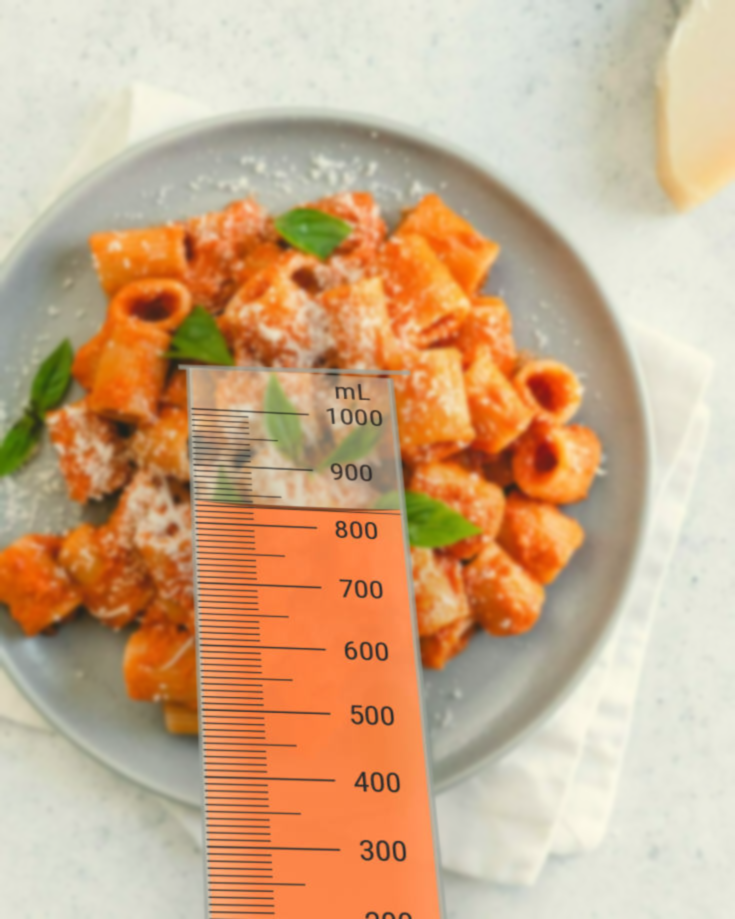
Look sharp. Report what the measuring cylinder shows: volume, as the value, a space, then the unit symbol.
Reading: 830 mL
